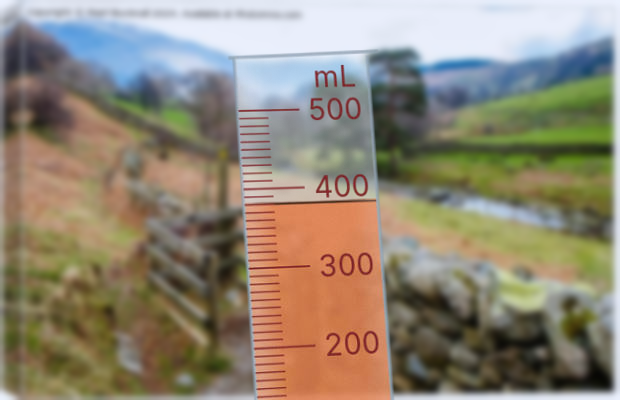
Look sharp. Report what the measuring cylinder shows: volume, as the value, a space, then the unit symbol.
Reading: 380 mL
